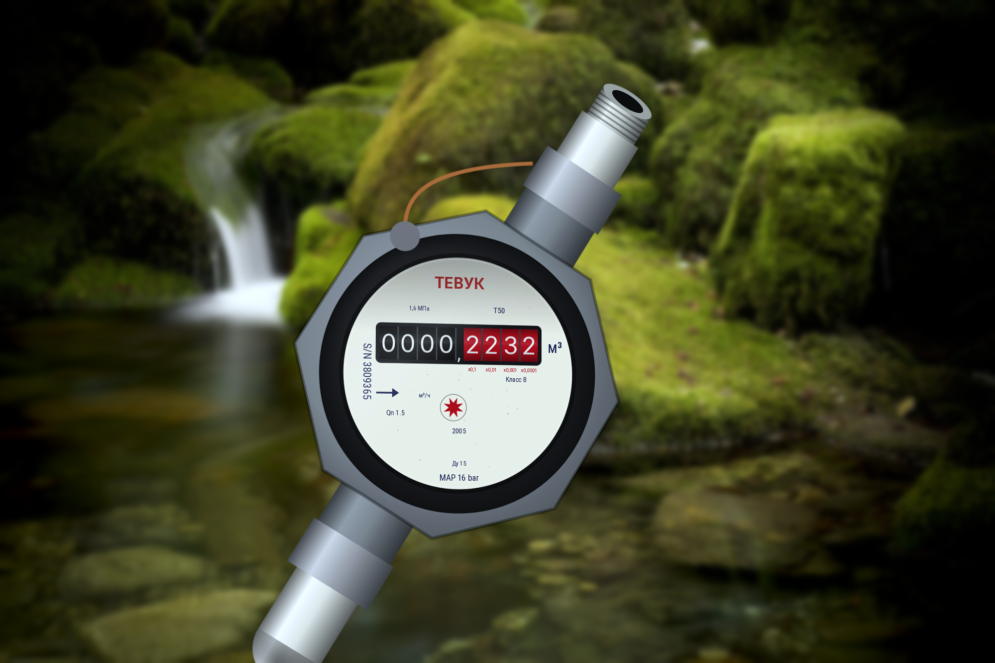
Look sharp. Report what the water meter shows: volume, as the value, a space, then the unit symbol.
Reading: 0.2232 m³
